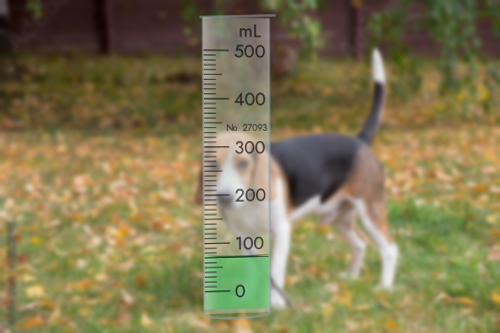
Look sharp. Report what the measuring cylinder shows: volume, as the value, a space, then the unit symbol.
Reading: 70 mL
